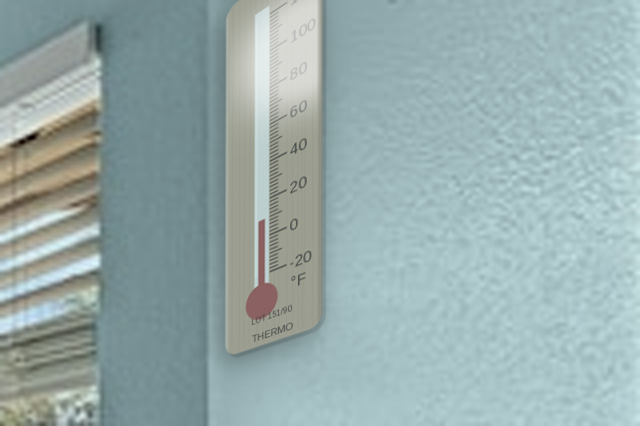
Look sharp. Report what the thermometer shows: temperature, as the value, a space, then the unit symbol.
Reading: 10 °F
